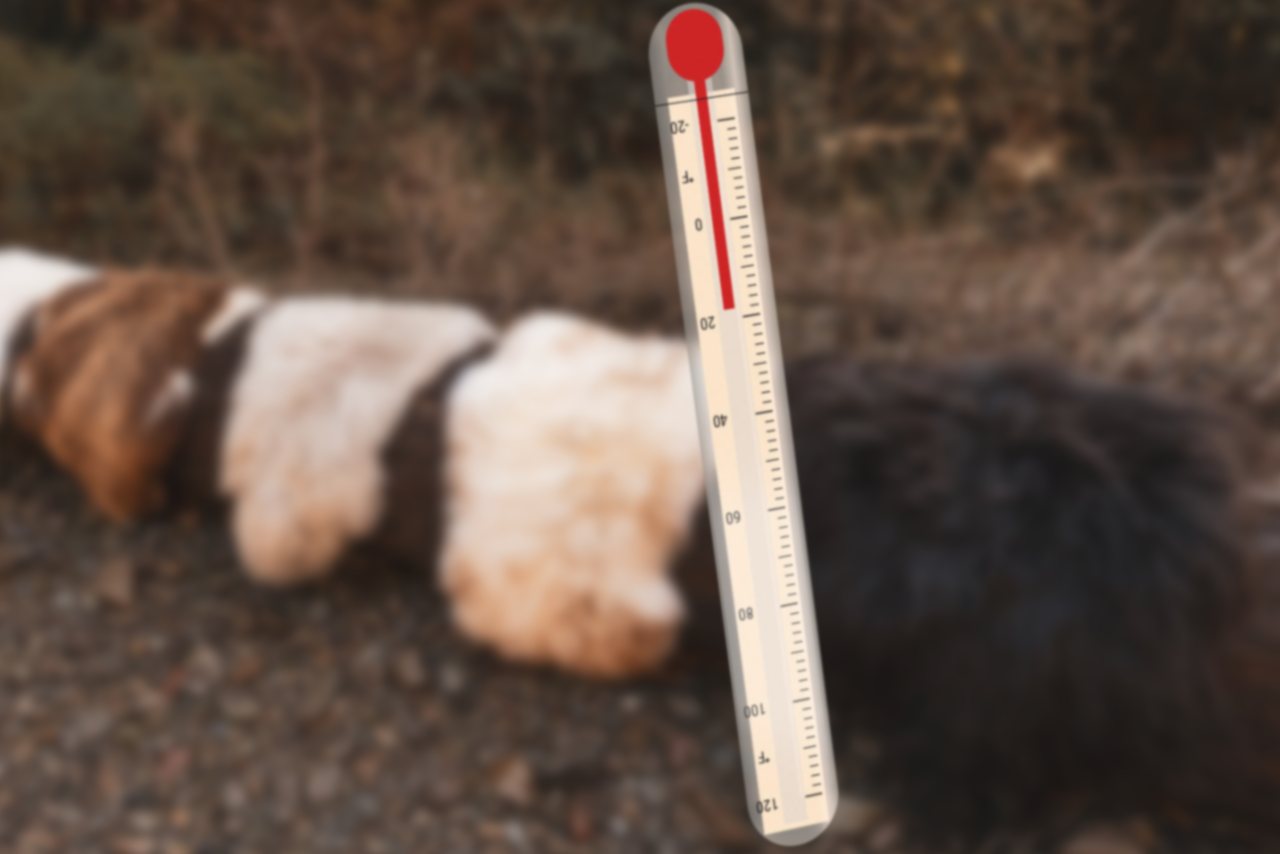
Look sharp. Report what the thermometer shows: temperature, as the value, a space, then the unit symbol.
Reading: 18 °F
